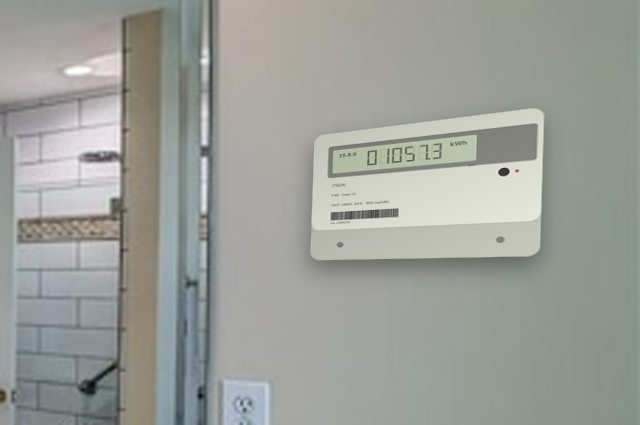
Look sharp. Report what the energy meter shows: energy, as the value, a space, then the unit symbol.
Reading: 1057.3 kWh
